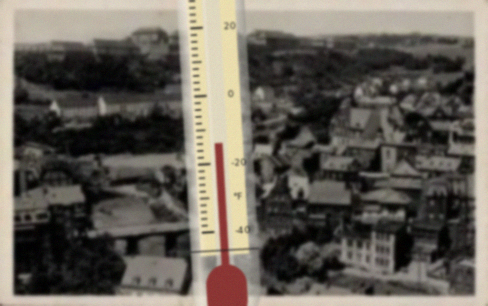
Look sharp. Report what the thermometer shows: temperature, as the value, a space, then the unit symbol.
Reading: -14 °F
